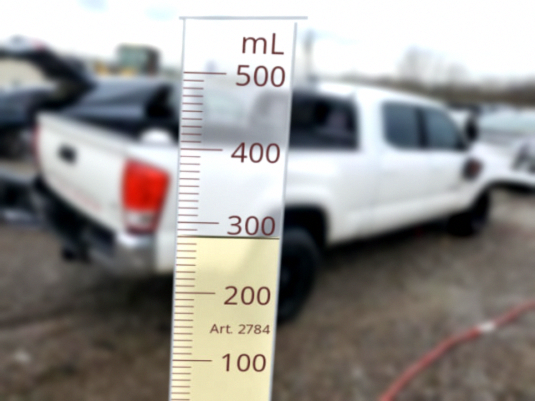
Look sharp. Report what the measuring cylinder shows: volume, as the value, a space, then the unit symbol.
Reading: 280 mL
